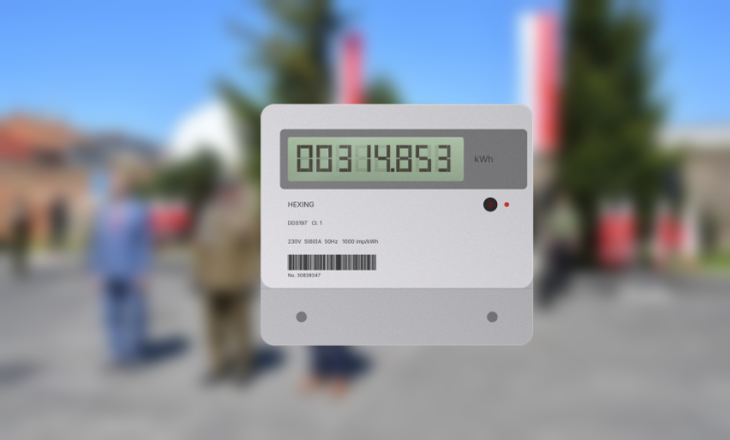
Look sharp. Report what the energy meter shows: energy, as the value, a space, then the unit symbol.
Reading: 314.853 kWh
